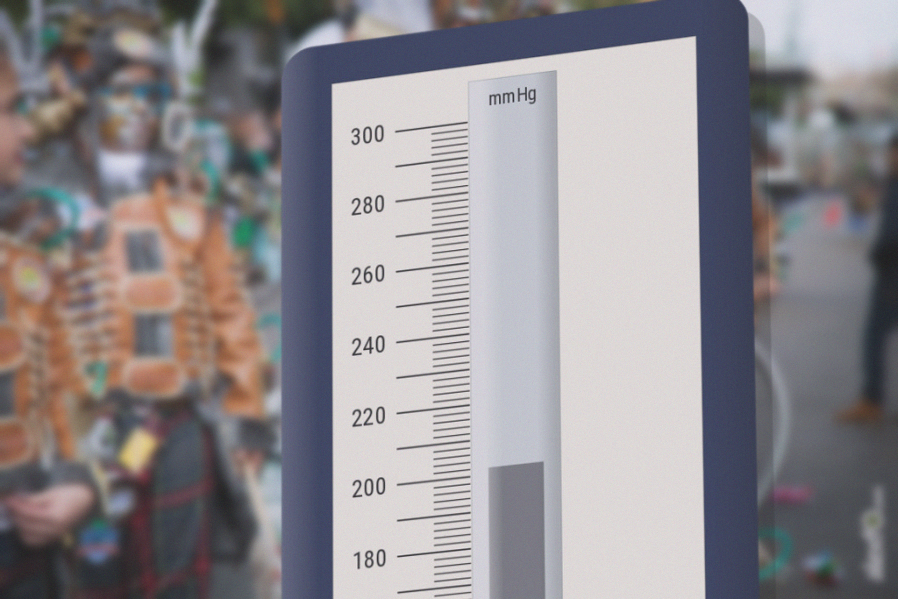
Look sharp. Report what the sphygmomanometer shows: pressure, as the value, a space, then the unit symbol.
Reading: 202 mmHg
